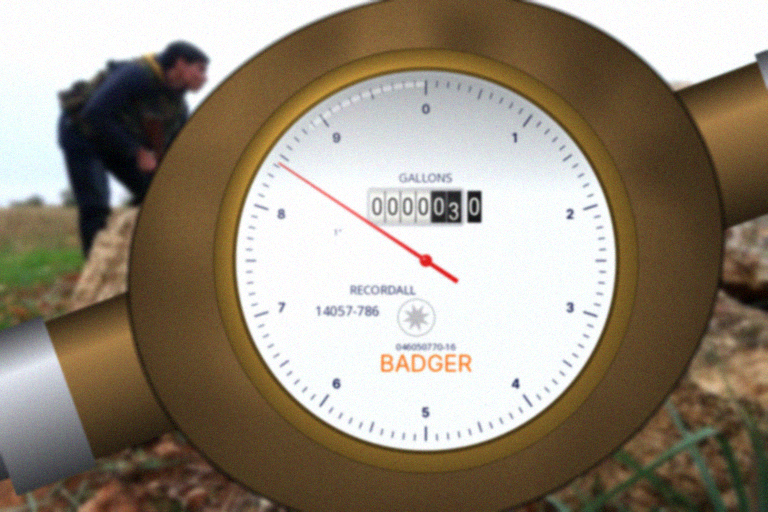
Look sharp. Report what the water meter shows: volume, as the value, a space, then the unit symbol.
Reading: 28.4 gal
